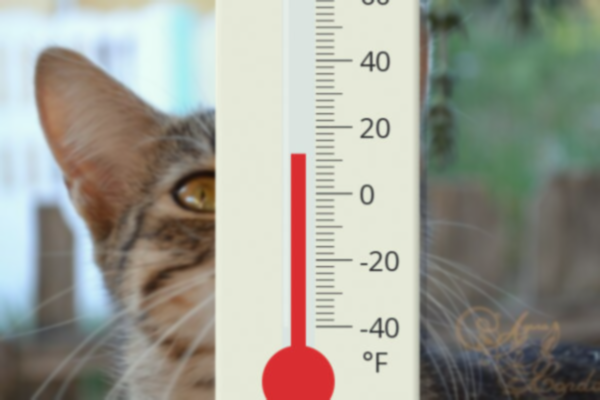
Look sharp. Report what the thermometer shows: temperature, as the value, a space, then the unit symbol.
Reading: 12 °F
